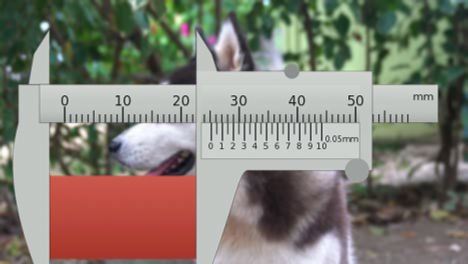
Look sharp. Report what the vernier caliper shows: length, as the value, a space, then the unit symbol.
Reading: 25.2 mm
